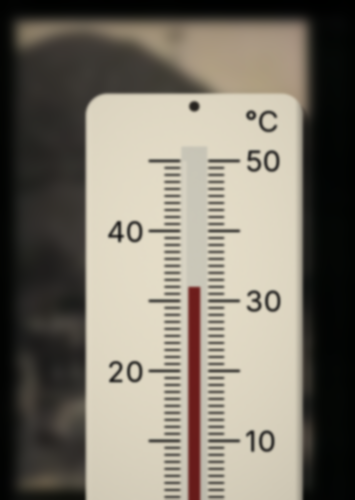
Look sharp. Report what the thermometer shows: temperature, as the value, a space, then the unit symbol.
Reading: 32 °C
